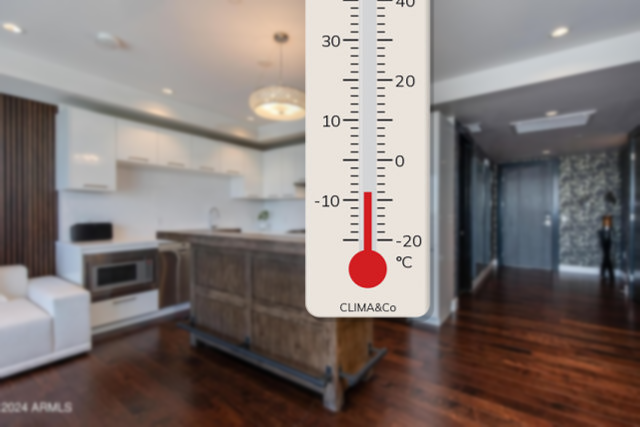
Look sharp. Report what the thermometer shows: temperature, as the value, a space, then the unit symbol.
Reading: -8 °C
